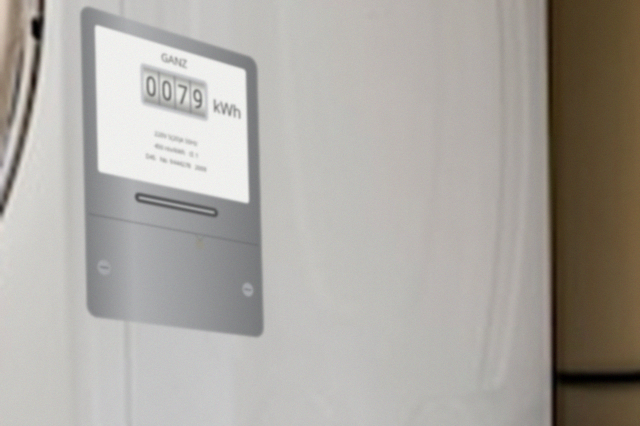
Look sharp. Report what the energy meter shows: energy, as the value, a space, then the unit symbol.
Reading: 79 kWh
